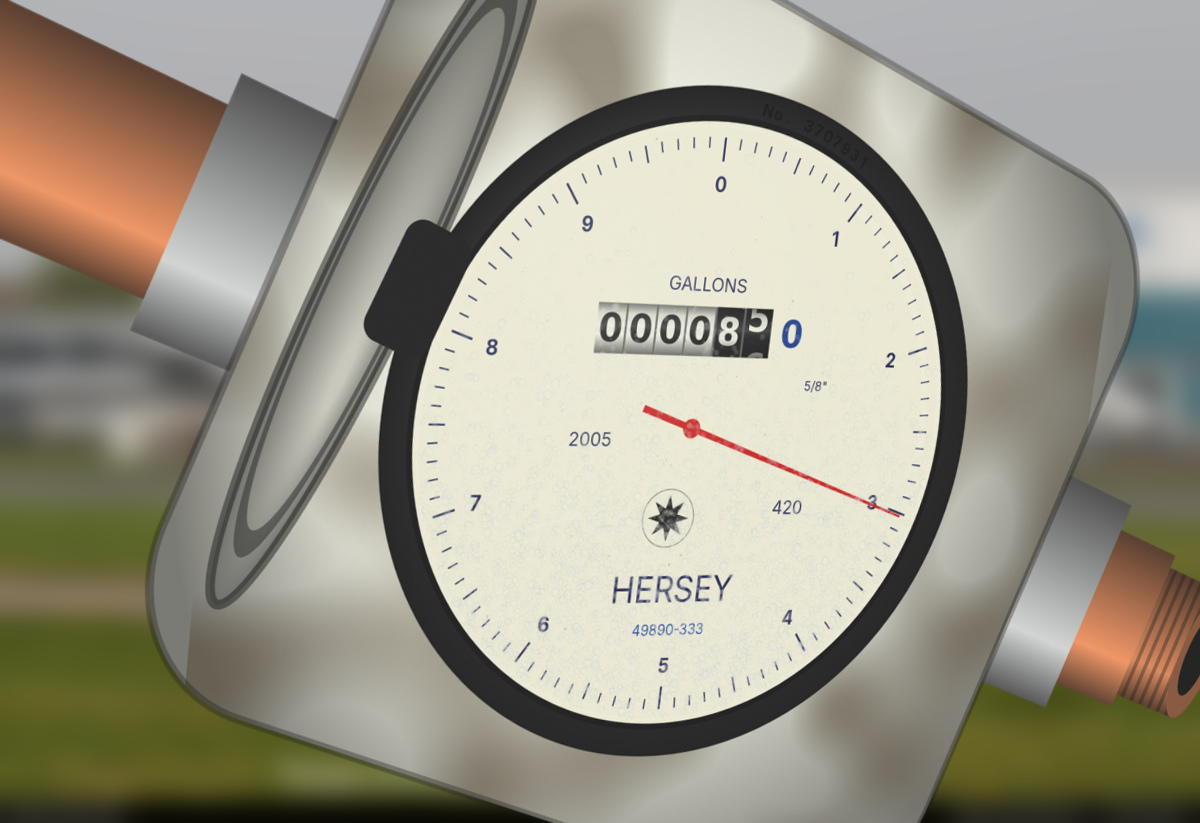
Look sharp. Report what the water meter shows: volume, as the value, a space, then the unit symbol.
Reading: 853.0 gal
